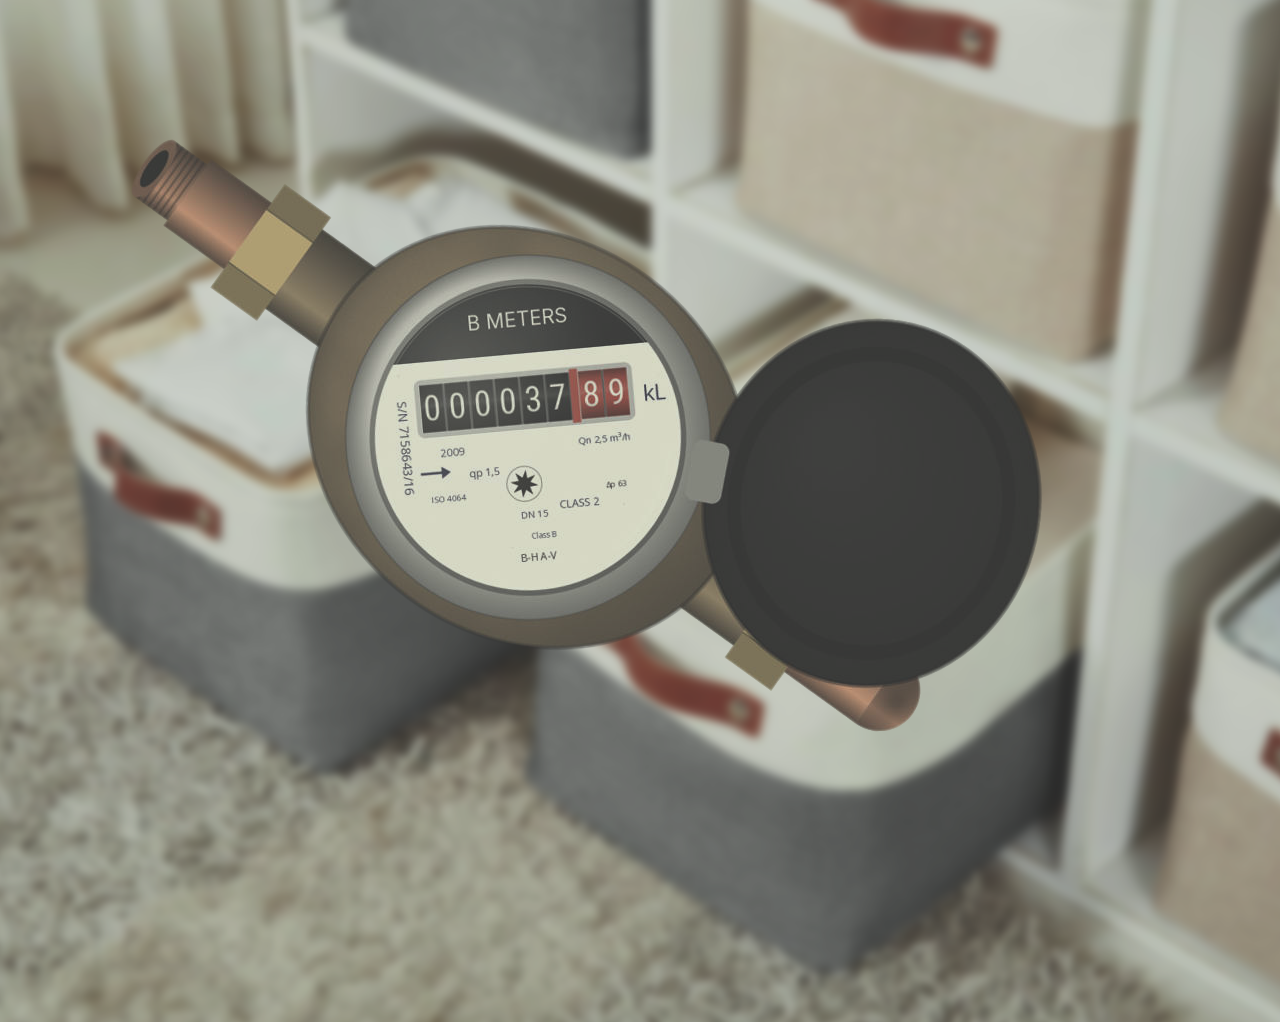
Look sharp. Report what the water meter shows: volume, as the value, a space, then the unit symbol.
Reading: 37.89 kL
